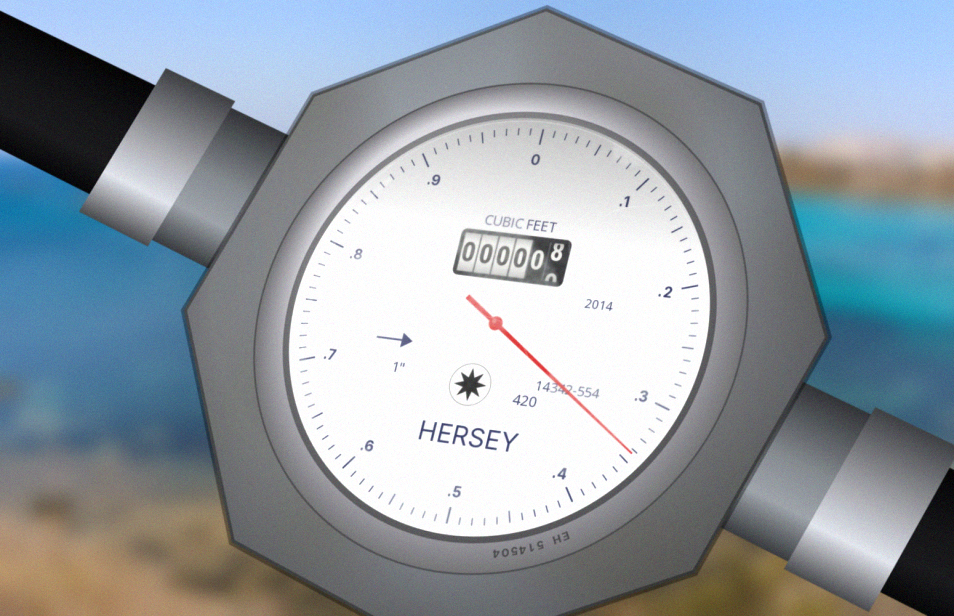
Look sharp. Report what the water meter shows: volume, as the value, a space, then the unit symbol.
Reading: 8.34 ft³
